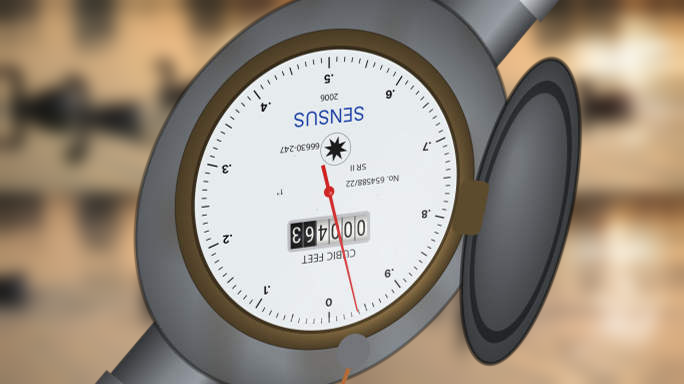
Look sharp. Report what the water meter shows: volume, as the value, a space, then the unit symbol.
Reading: 462.96 ft³
